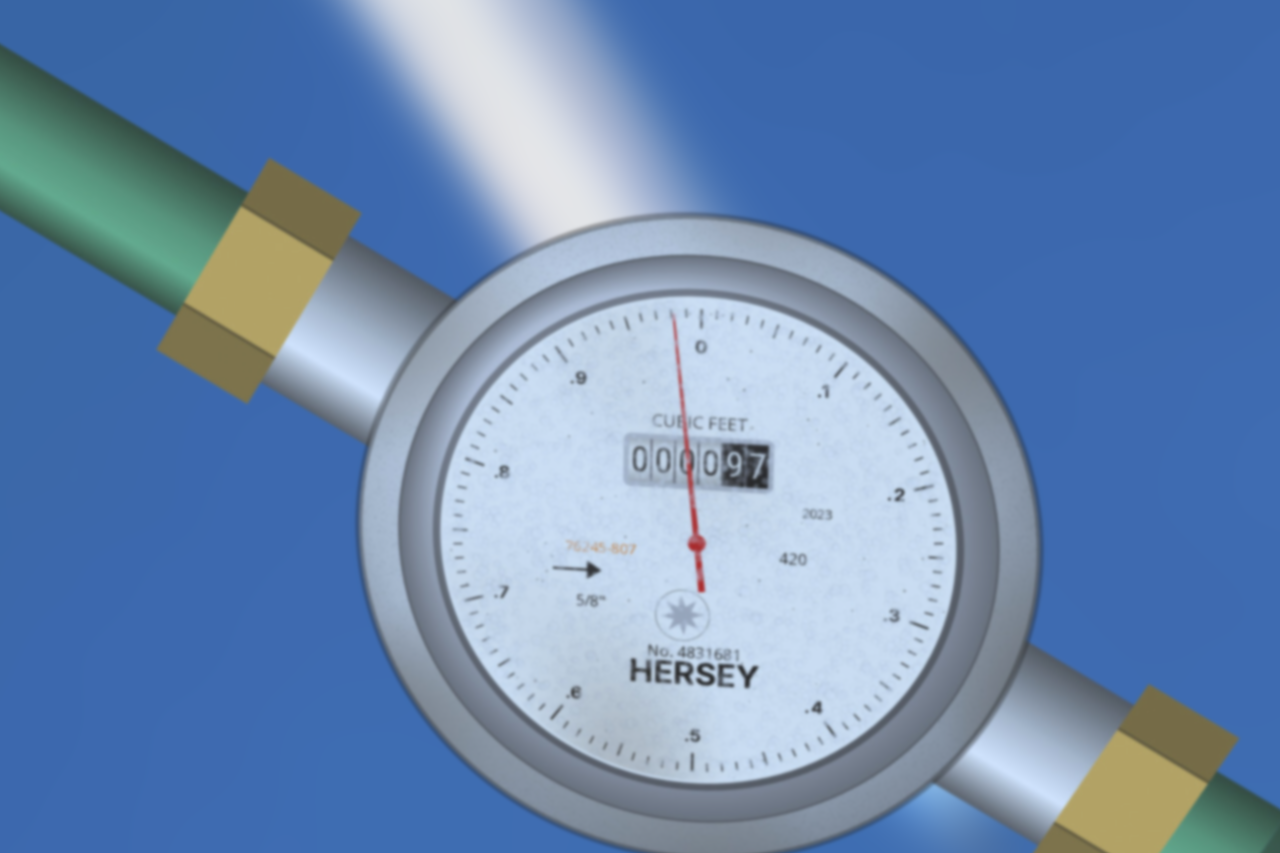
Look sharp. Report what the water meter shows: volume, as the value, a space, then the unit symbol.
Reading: 96.98 ft³
